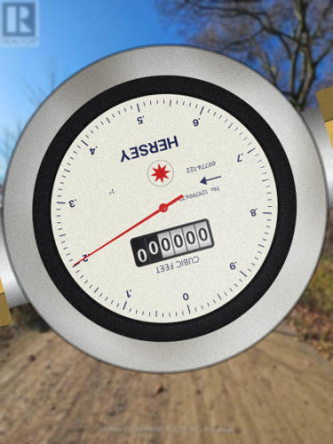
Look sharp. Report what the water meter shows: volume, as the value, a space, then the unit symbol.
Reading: 0.20 ft³
